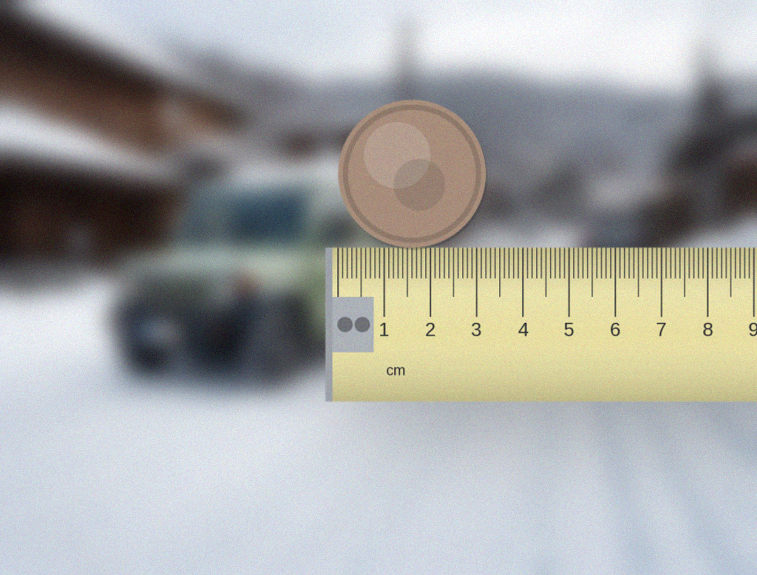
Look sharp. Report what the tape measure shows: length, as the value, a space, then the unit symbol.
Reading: 3.2 cm
